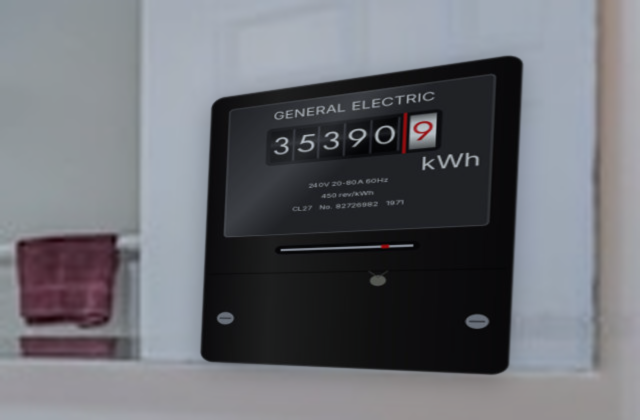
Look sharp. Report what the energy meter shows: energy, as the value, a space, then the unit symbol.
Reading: 35390.9 kWh
